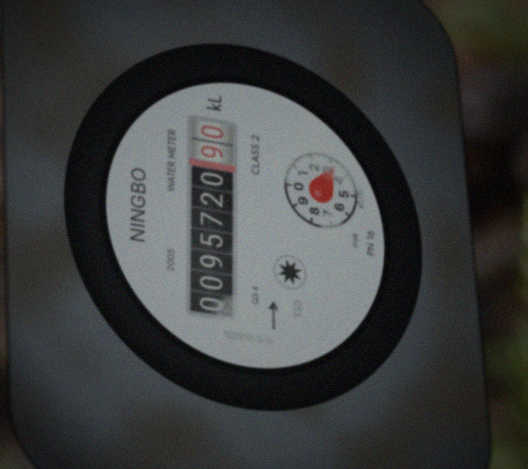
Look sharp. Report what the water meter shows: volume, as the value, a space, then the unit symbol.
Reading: 95720.903 kL
